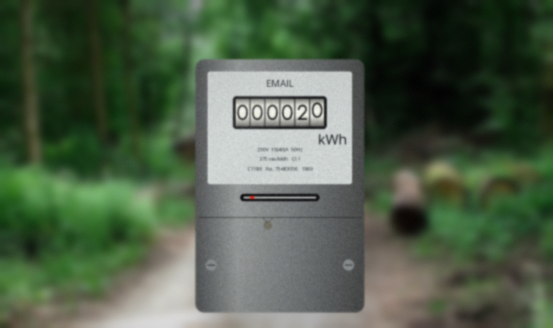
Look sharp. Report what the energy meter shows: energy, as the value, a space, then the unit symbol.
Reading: 20 kWh
